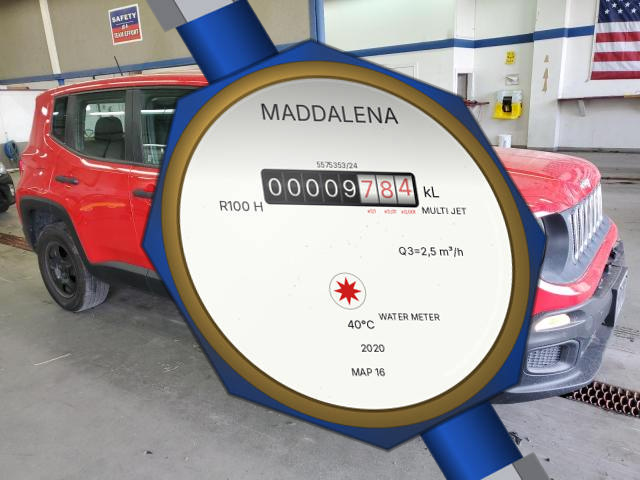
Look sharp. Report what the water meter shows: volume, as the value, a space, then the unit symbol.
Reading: 9.784 kL
